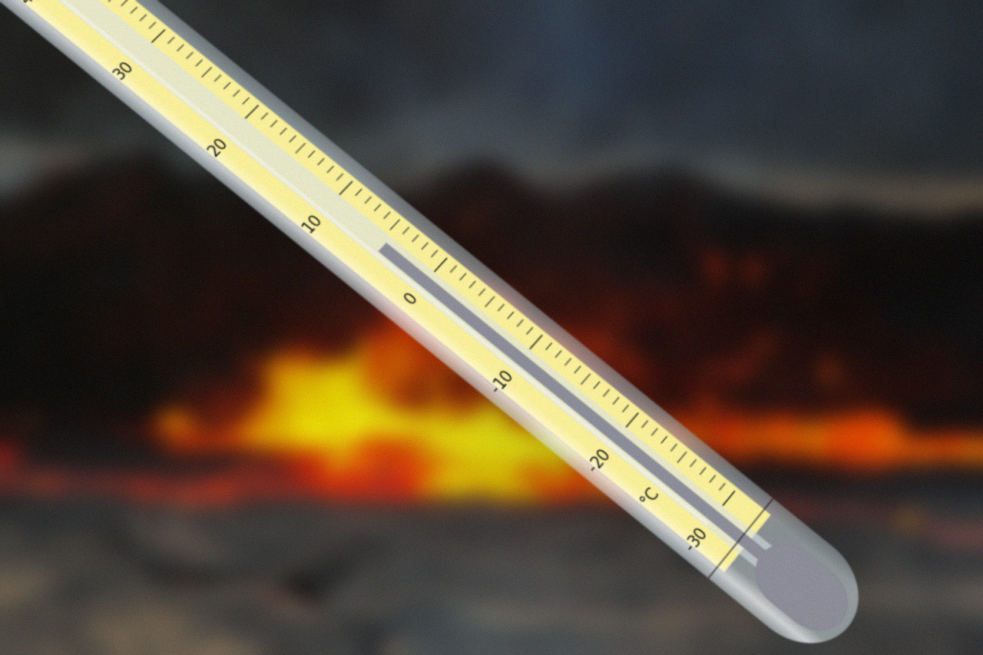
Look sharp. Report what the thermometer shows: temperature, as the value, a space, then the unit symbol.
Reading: 4.5 °C
